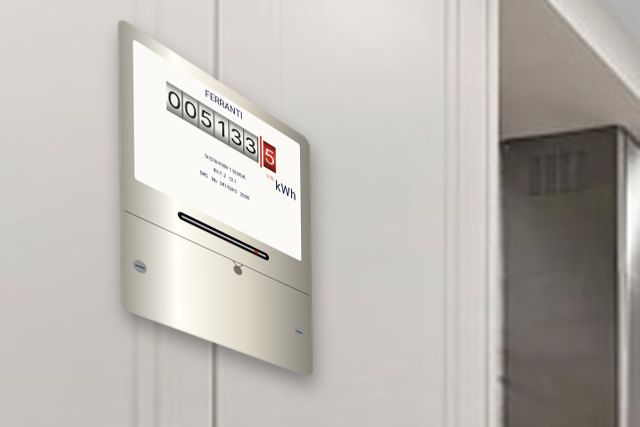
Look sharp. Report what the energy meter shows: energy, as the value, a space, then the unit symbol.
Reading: 5133.5 kWh
